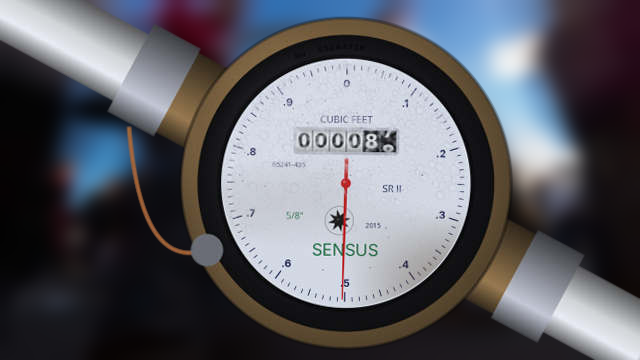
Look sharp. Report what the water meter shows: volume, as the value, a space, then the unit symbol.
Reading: 87.50 ft³
